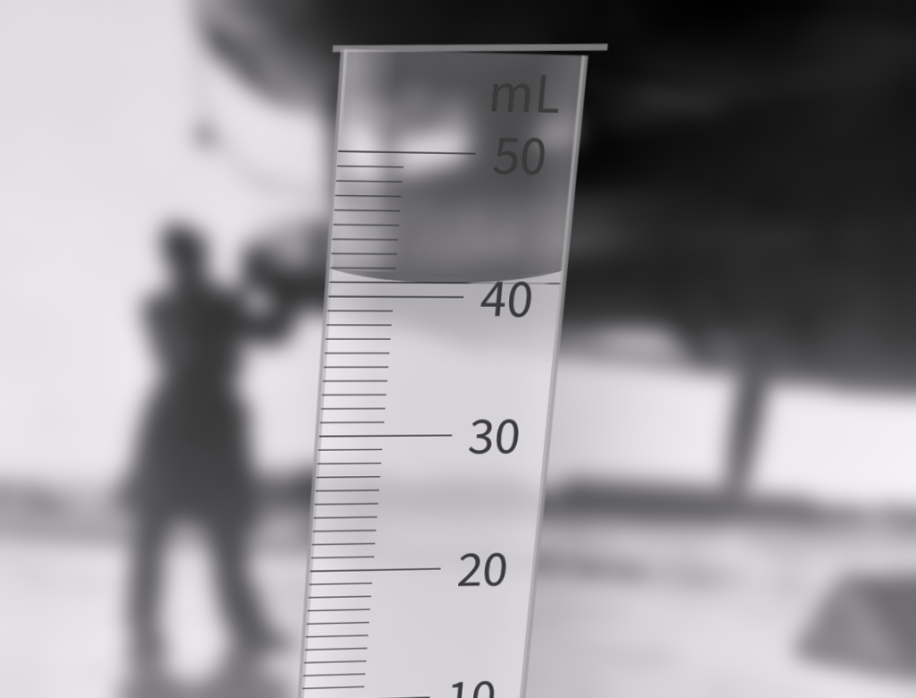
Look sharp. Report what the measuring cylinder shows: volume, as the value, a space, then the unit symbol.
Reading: 41 mL
